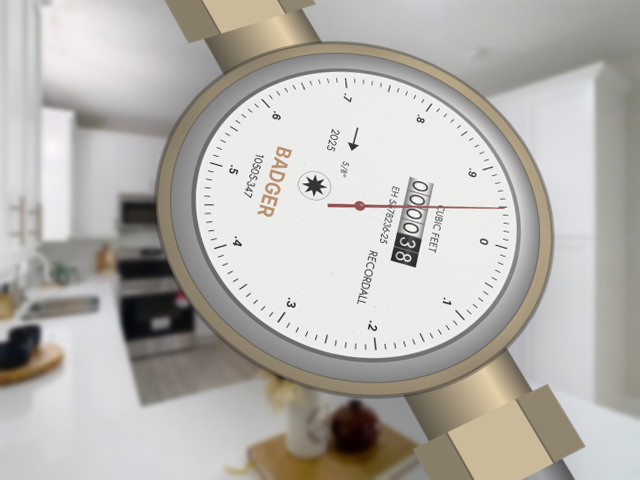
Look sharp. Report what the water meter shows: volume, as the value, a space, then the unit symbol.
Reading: 37.95 ft³
